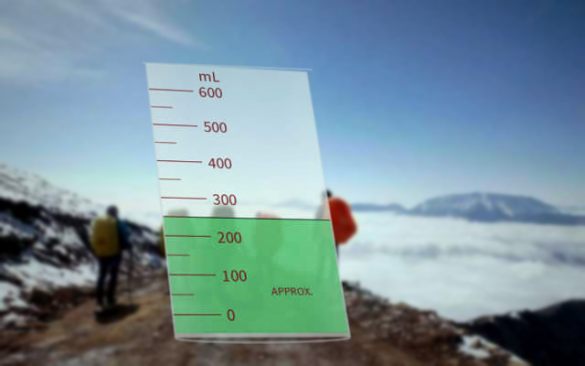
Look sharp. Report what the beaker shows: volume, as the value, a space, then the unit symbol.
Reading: 250 mL
